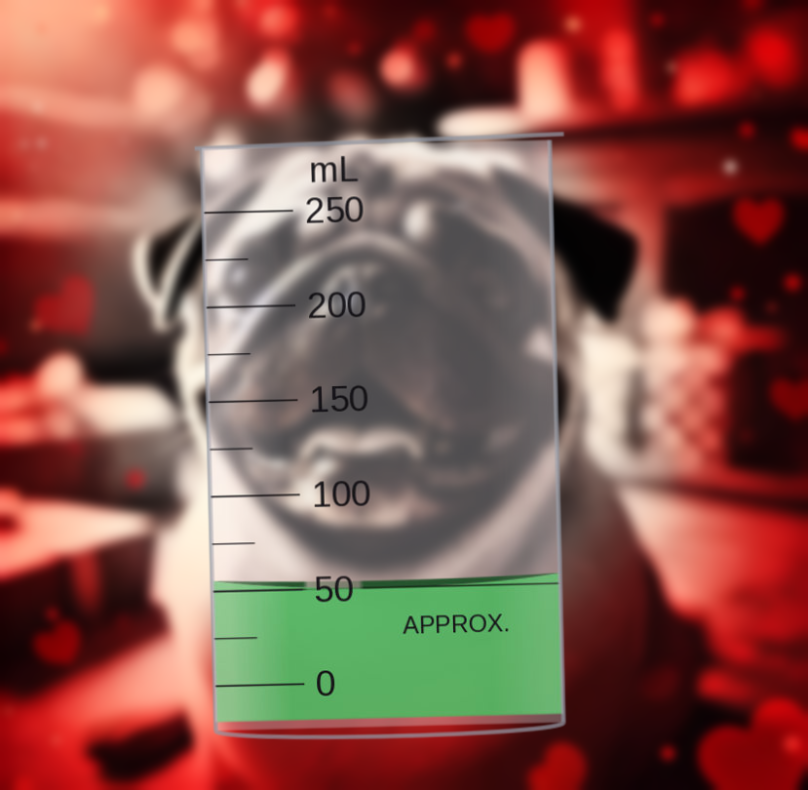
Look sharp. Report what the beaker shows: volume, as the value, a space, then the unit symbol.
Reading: 50 mL
